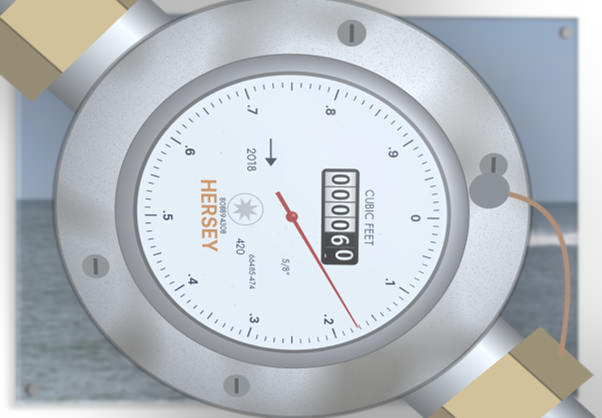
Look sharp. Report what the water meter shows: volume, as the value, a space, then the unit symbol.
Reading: 60.17 ft³
